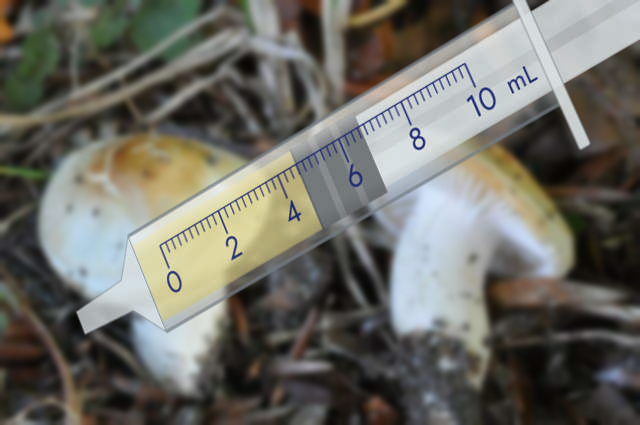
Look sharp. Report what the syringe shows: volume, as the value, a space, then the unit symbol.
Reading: 4.6 mL
